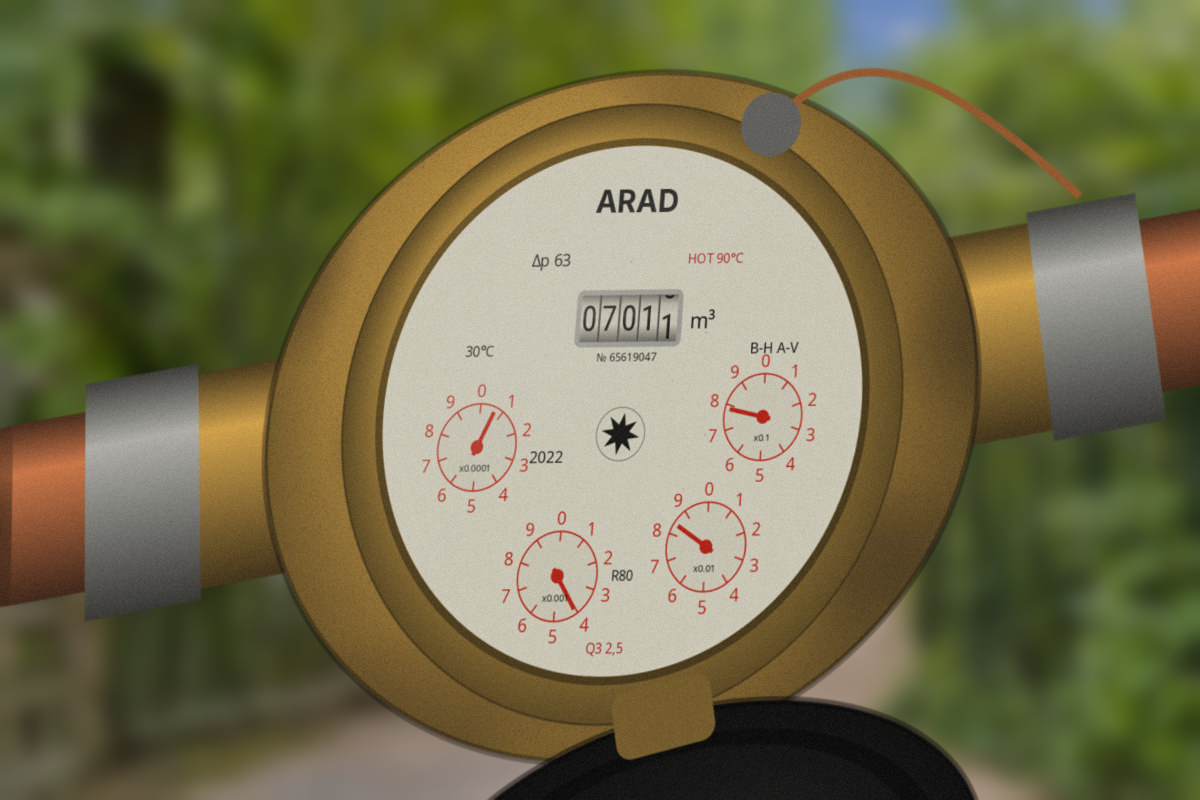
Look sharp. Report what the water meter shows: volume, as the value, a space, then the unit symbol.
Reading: 7010.7840 m³
